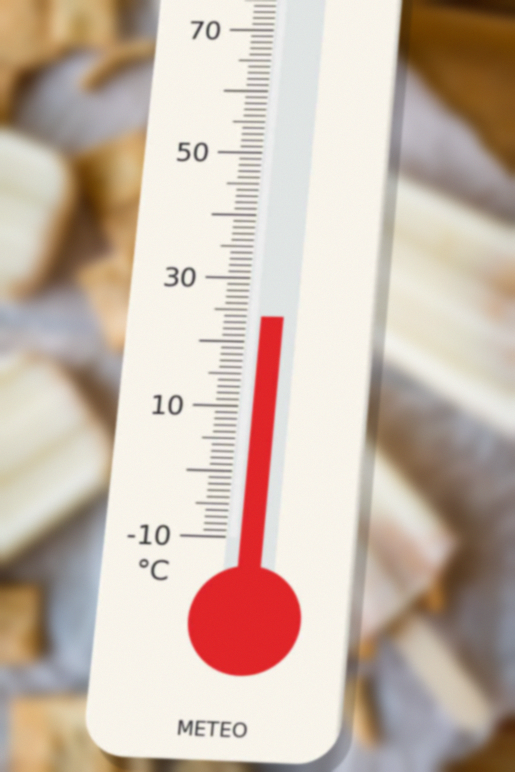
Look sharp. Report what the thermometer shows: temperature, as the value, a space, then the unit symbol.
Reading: 24 °C
